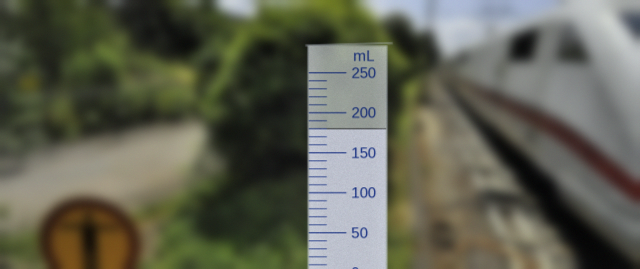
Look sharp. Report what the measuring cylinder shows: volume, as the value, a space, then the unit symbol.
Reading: 180 mL
